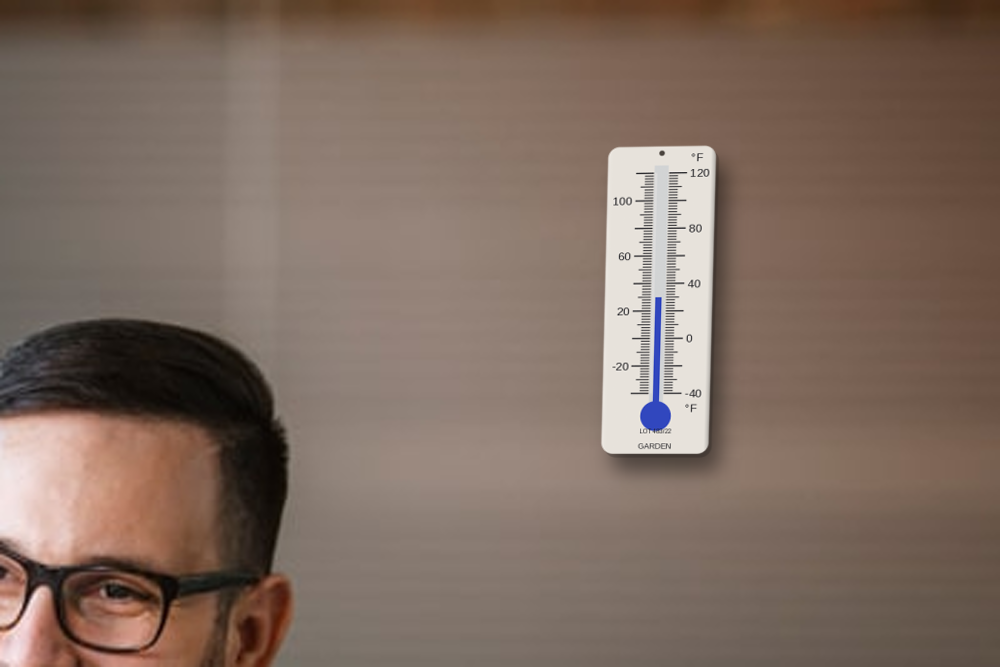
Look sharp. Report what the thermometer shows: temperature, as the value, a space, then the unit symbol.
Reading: 30 °F
